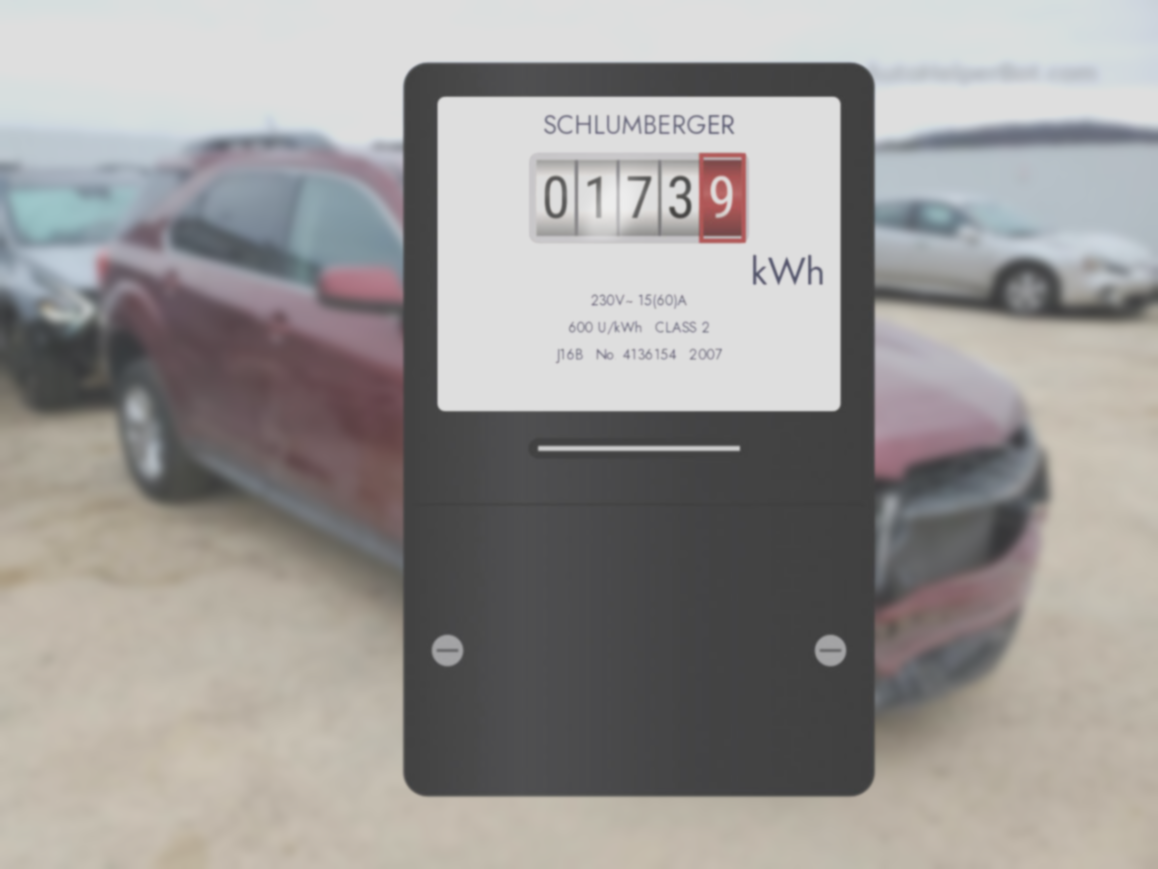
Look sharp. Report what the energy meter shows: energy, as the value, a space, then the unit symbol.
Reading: 173.9 kWh
